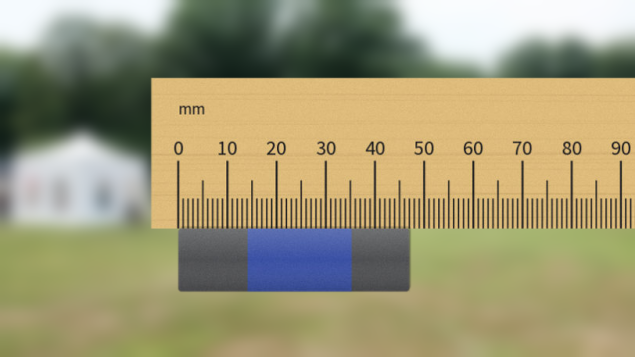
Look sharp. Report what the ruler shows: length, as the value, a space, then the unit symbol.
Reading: 47 mm
